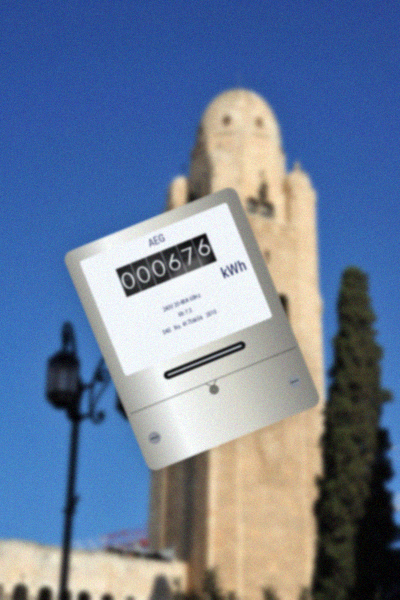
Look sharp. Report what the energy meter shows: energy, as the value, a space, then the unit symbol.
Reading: 676 kWh
